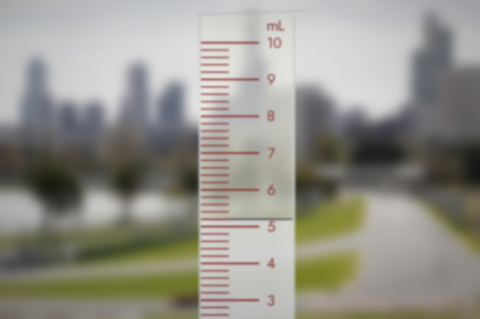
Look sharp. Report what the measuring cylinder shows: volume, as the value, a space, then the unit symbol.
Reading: 5.2 mL
